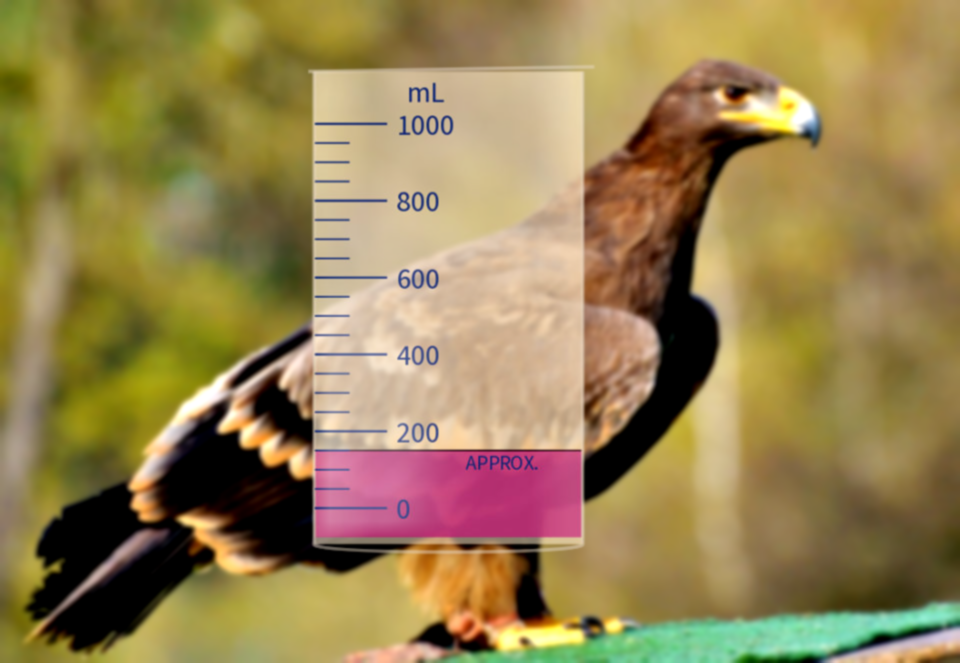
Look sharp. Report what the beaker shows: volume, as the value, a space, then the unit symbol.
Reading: 150 mL
